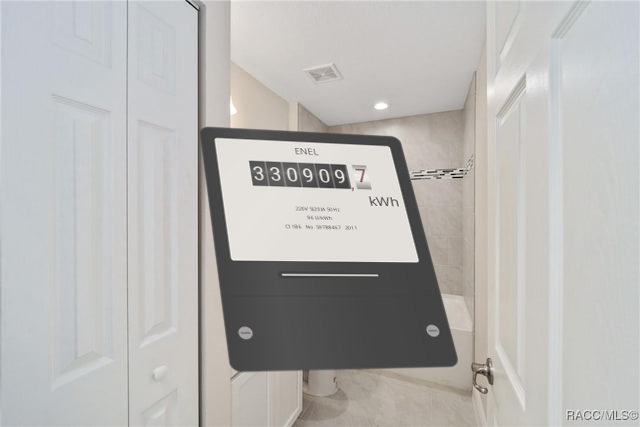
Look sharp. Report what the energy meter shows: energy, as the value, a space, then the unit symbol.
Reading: 330909.7 kWh
